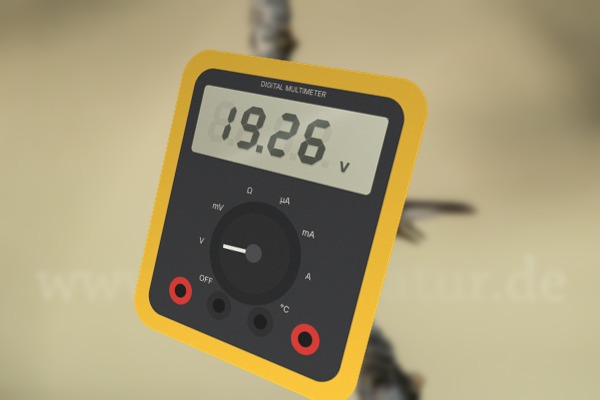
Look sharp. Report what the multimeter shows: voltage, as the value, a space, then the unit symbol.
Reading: 19.26 V
